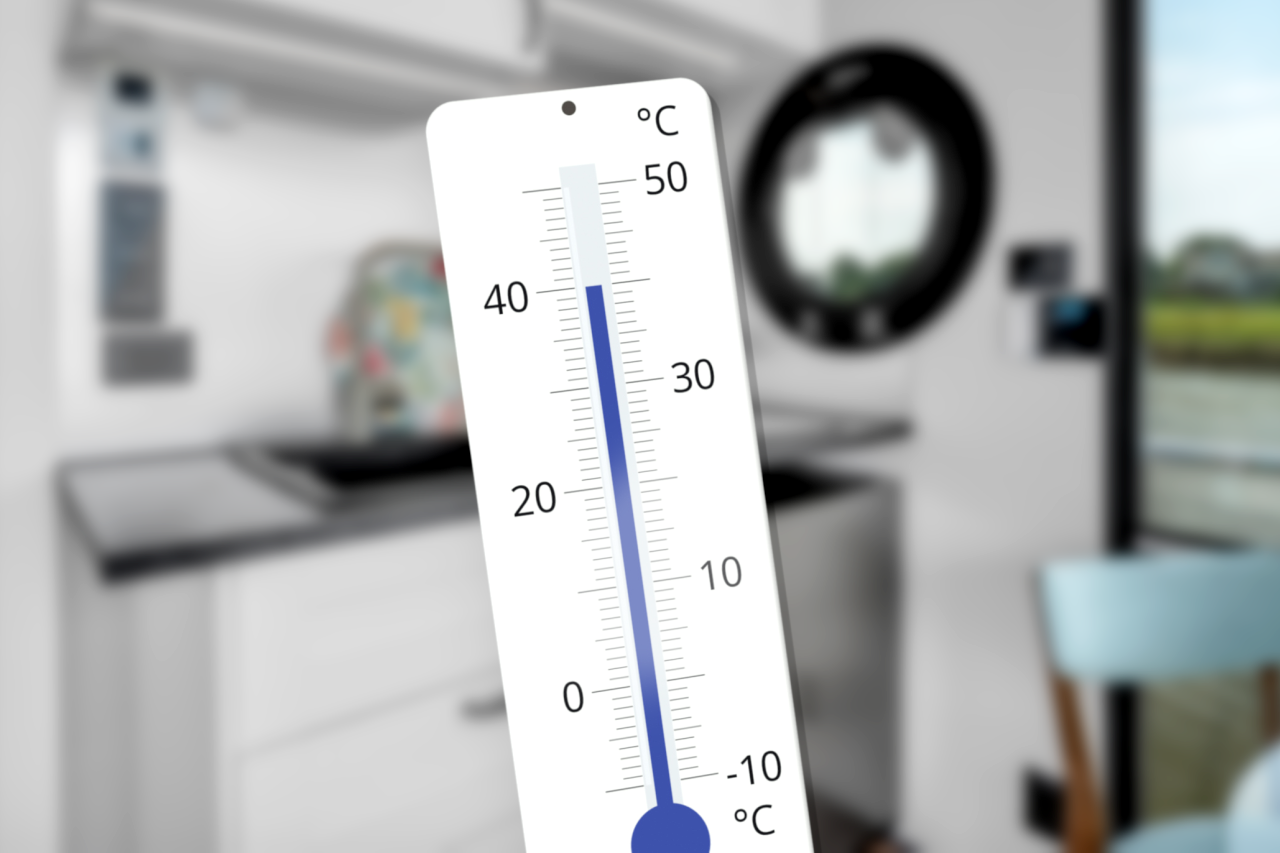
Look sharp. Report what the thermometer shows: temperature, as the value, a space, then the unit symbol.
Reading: 40 °C
